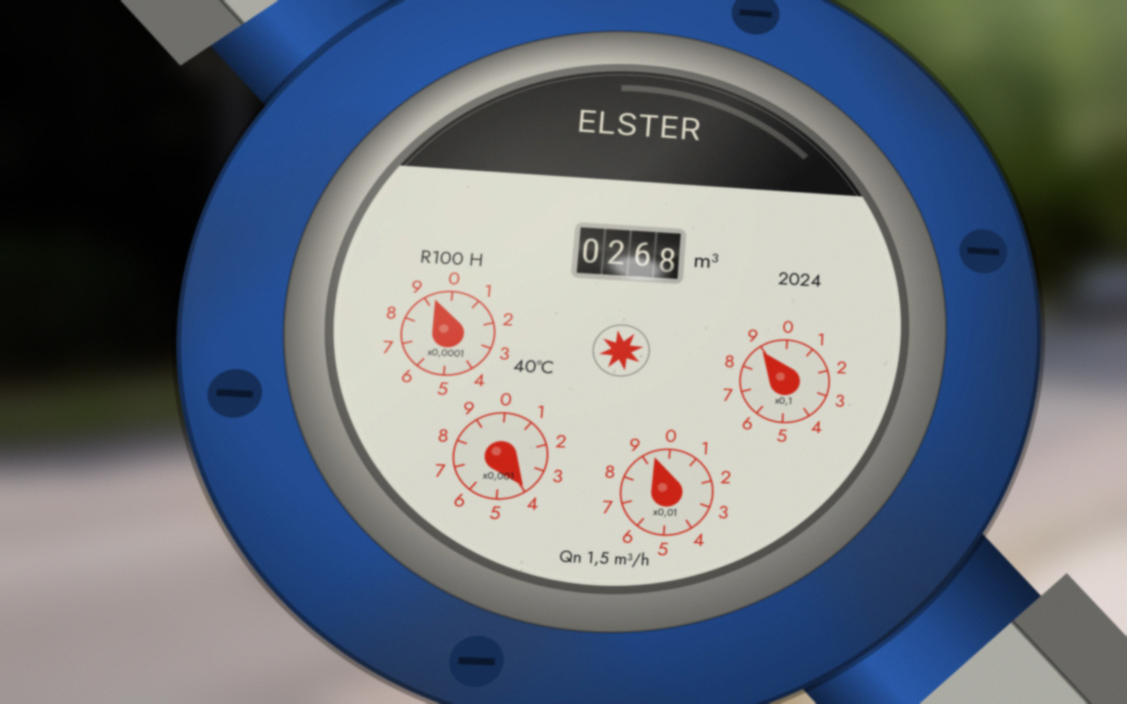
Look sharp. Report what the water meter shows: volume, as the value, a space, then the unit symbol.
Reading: 267.8939 m³
